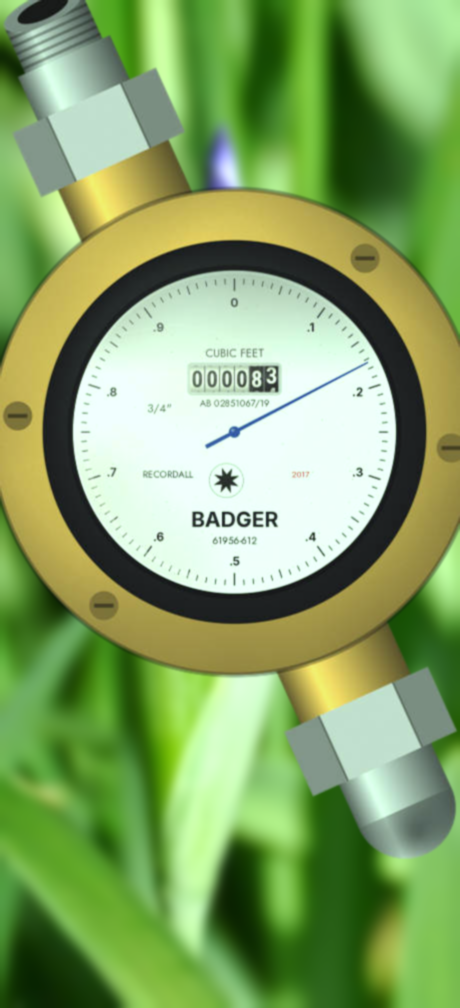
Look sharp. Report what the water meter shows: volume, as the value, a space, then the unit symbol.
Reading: 83.17 ft³
